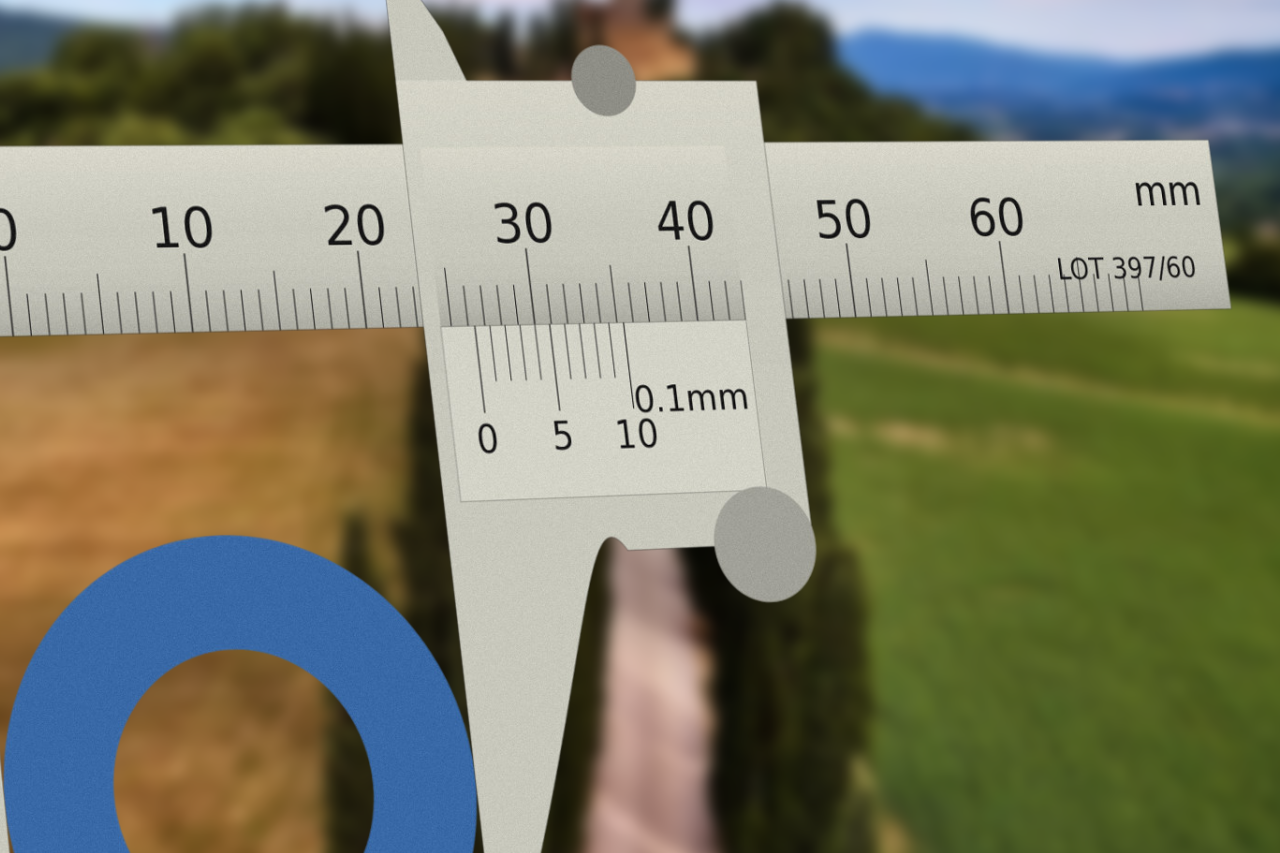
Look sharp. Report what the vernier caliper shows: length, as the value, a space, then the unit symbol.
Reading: 26.4 mm
